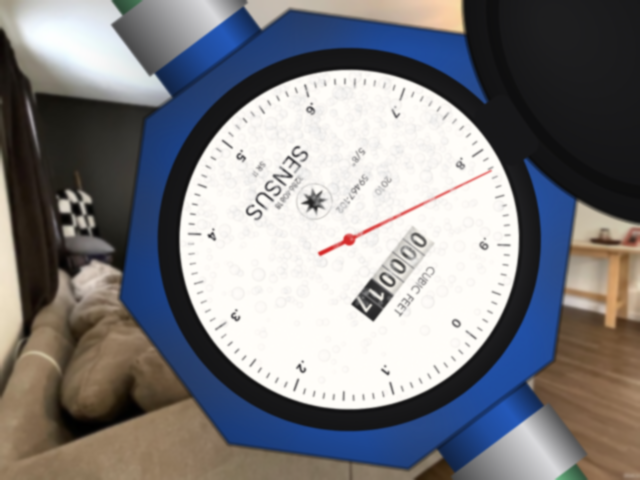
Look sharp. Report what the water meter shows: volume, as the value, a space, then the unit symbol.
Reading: 16.82 ft³
